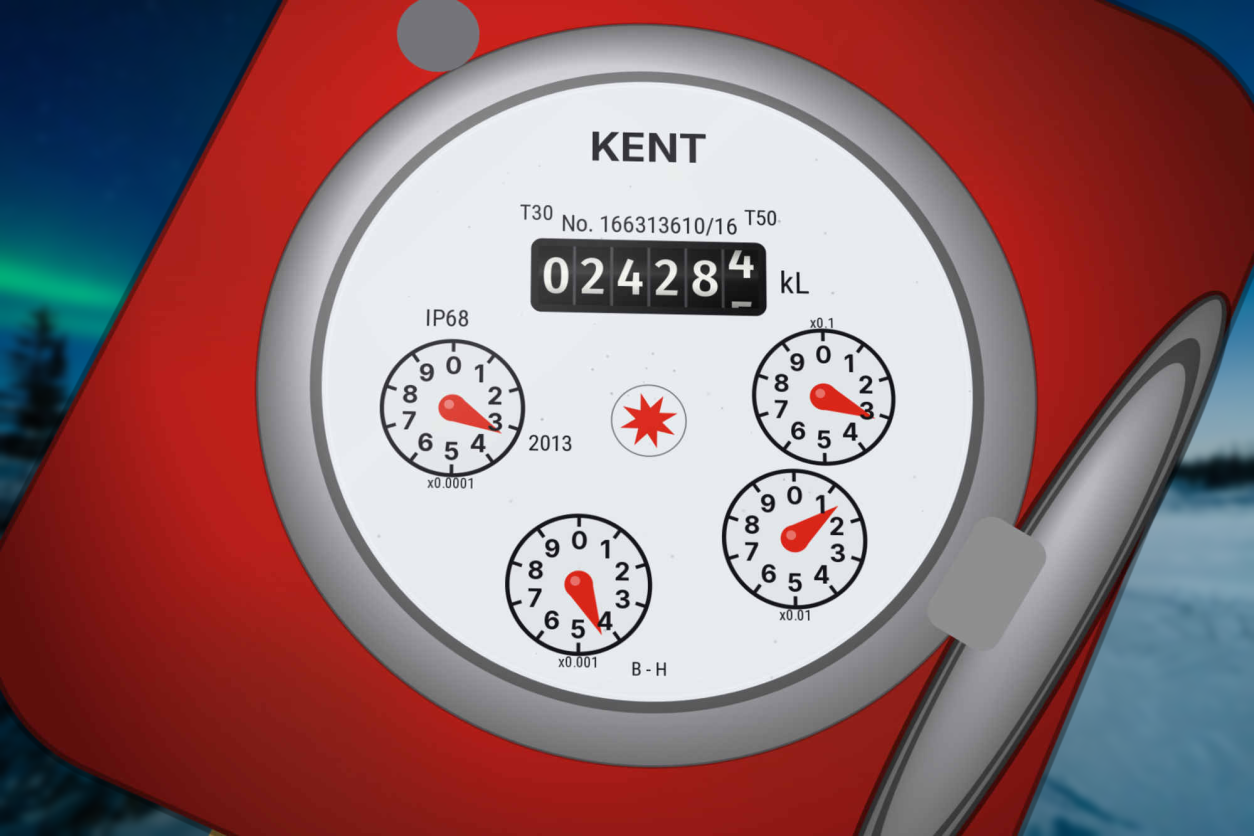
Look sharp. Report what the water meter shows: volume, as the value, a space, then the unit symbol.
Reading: 24284.3143 kL
